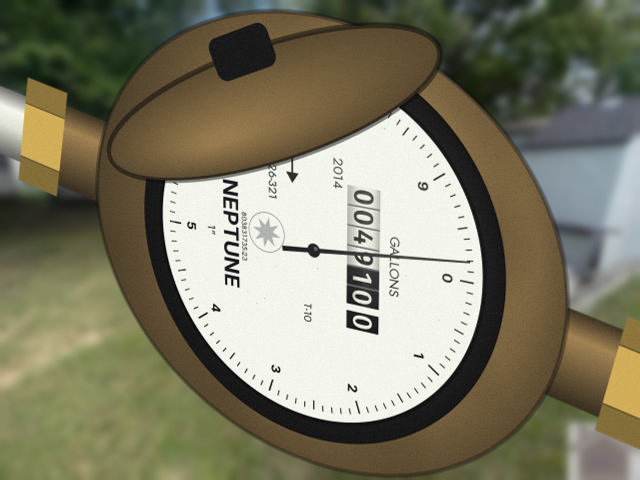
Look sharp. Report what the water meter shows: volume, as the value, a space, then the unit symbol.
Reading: 49099.8 gal
